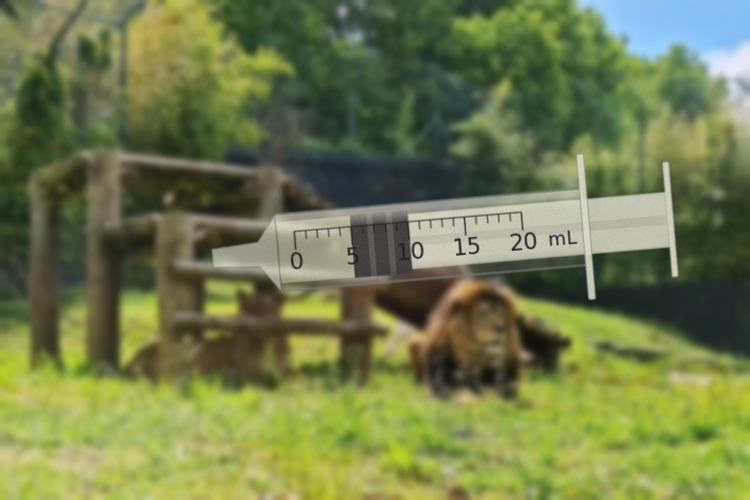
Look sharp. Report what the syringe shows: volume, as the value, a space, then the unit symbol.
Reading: 5 mL
